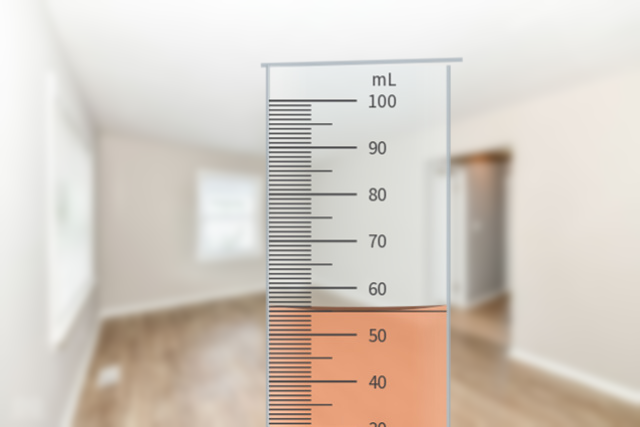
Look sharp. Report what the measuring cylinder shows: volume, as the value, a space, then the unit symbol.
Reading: 55 mL
